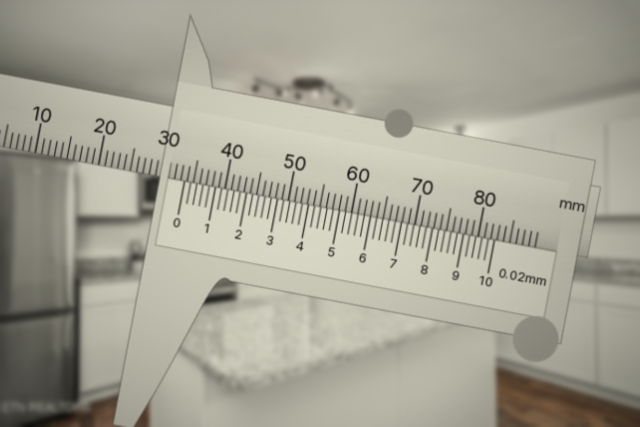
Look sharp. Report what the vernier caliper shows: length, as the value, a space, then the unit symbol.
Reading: 33.6 mm
